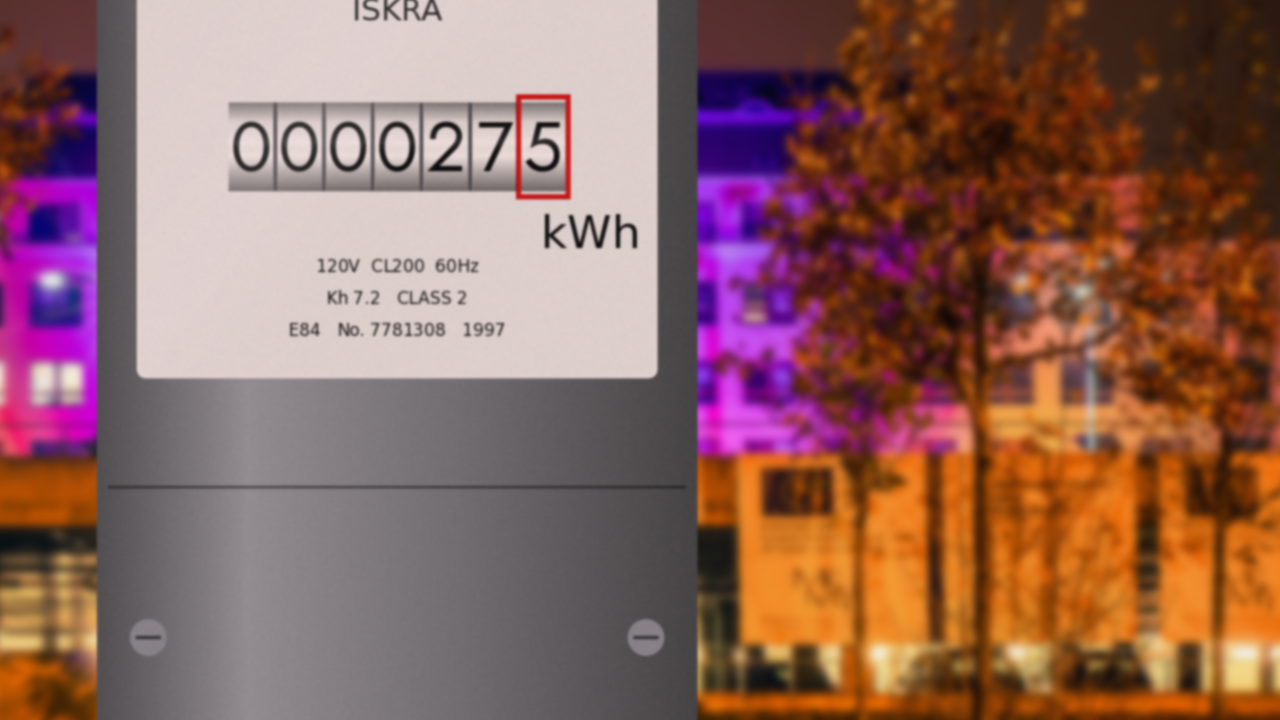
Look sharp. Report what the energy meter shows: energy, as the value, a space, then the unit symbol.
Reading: 27.5 kWh
